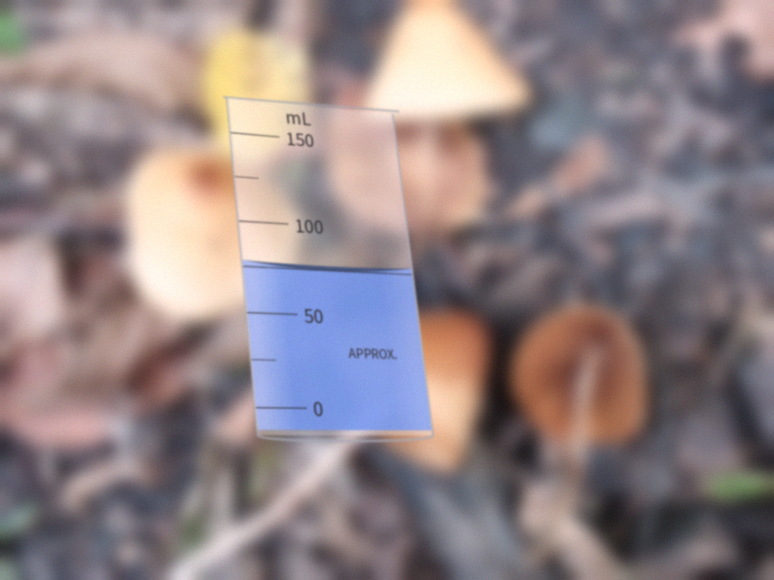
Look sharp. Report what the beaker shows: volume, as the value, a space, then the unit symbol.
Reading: 75 mL
